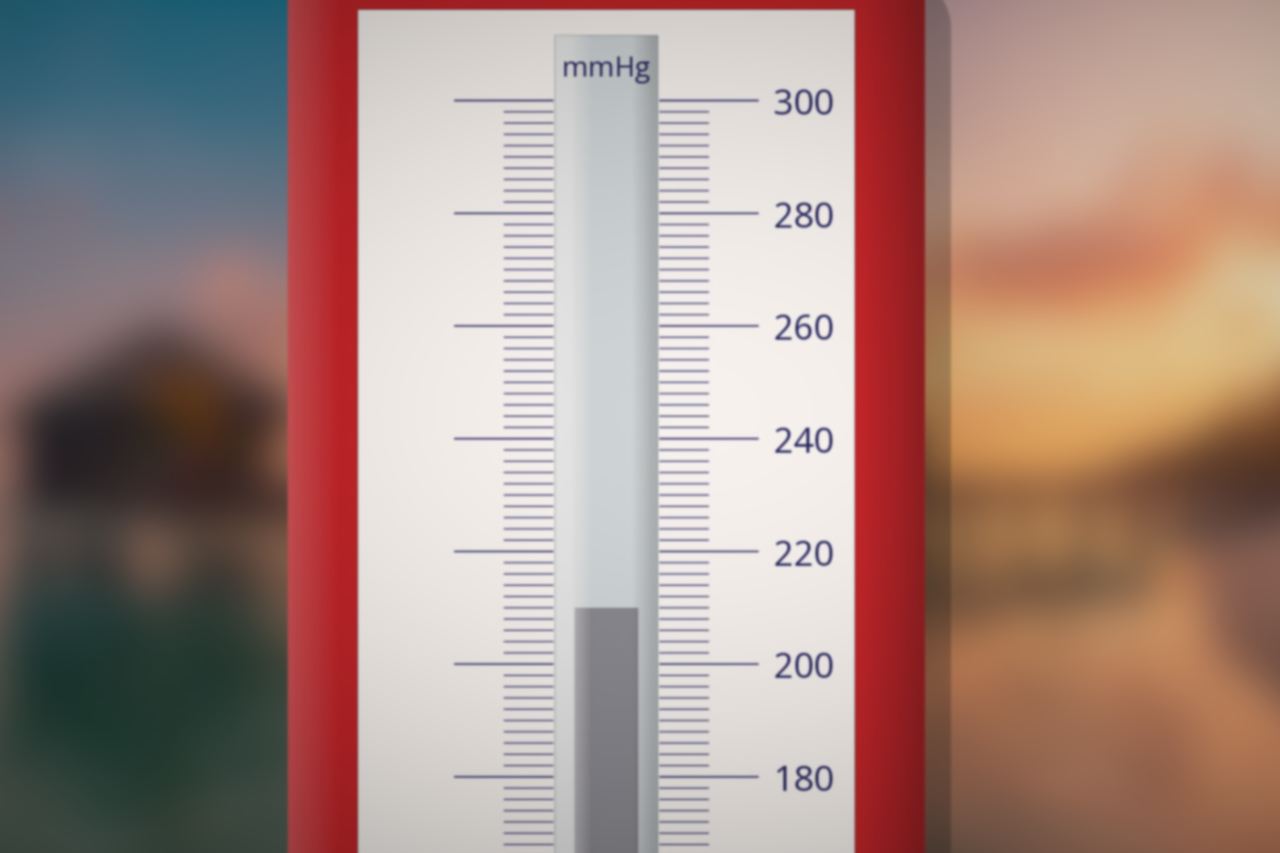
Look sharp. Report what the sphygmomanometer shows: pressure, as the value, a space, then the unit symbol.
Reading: 210 mmHg
